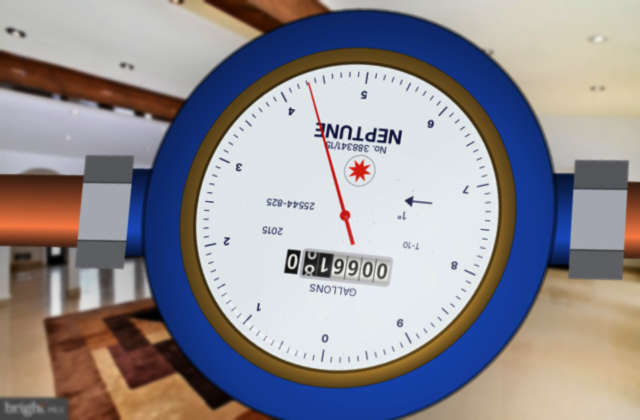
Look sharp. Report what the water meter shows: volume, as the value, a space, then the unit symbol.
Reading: 66184.3 gal
